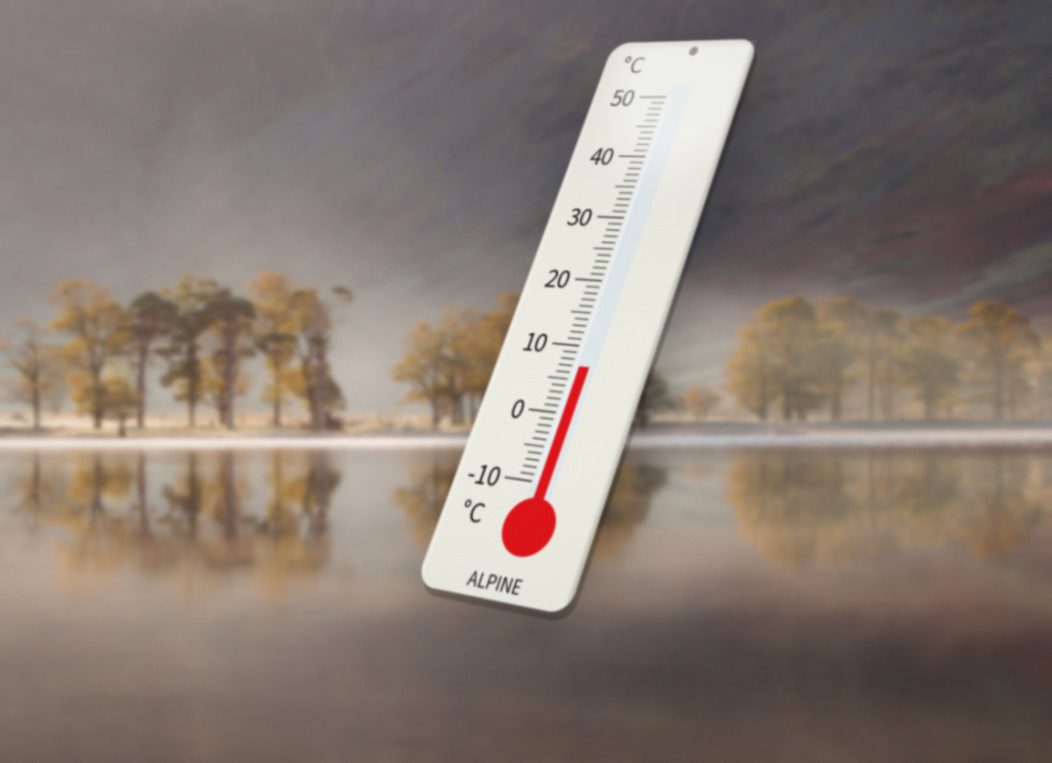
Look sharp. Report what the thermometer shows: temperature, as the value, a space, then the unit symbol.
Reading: 7 °C
